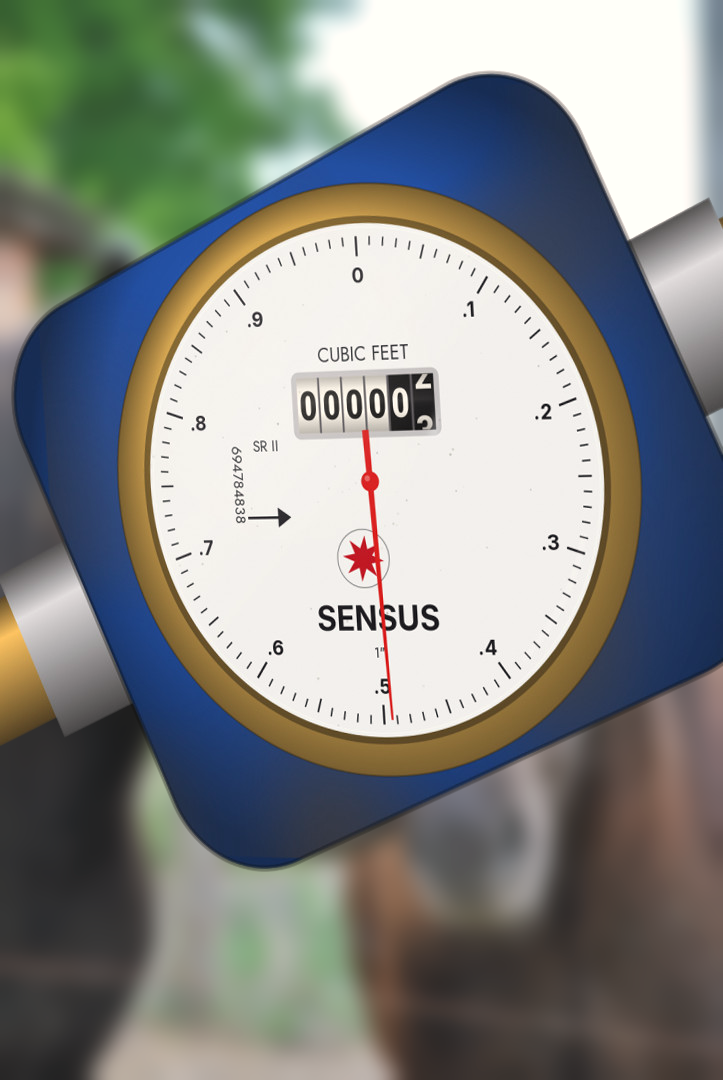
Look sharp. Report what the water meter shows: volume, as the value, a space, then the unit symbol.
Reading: 2.49 ft³
